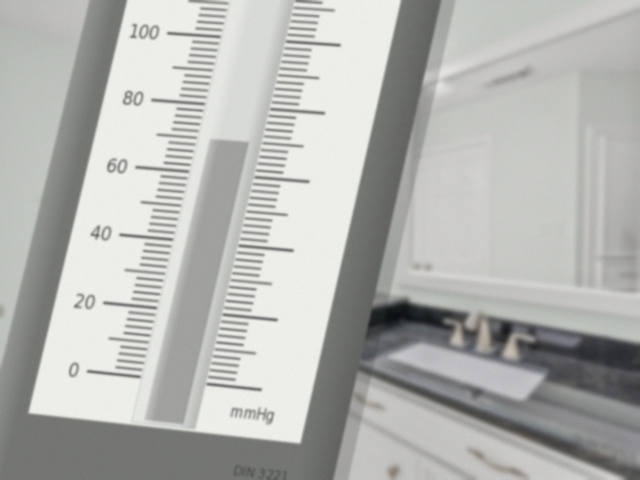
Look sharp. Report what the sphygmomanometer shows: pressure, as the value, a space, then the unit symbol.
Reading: 70 mmHg
